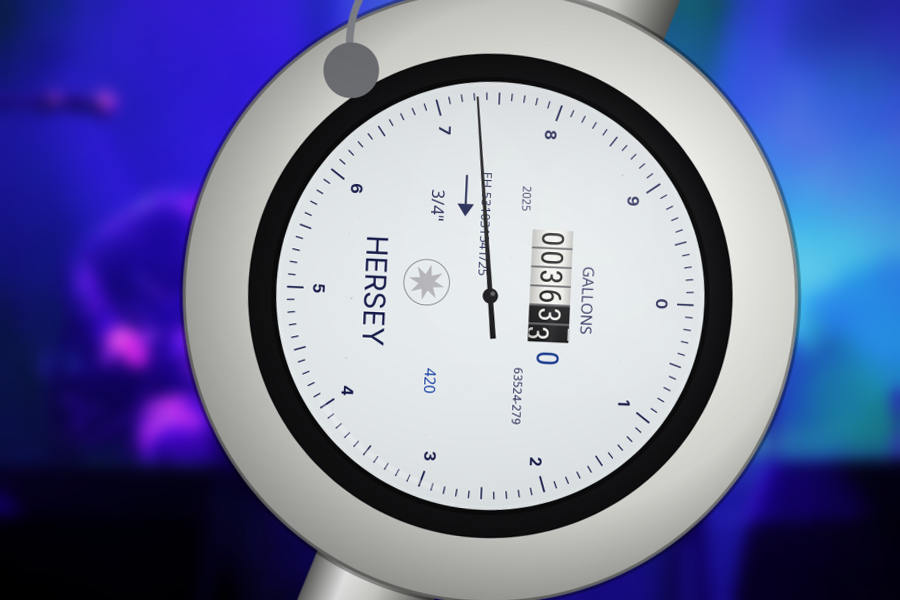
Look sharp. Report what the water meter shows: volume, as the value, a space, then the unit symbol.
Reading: 36327.3 gal
